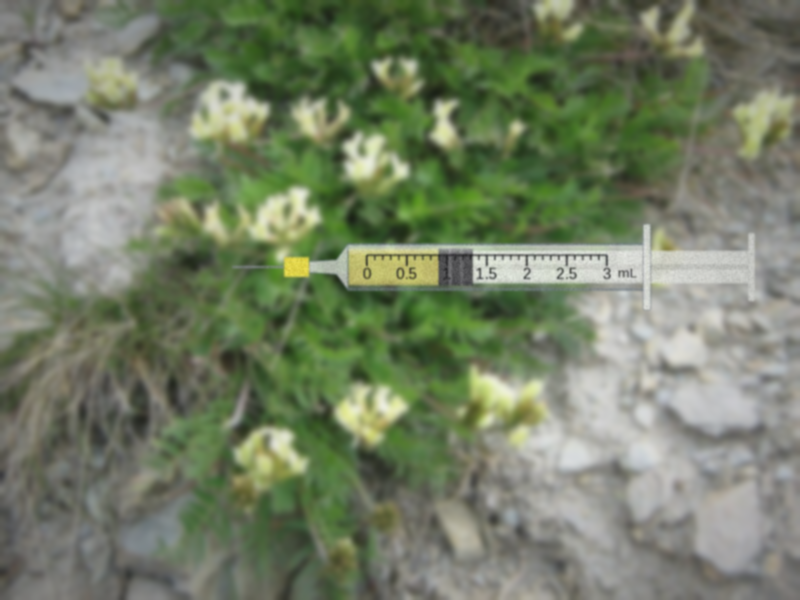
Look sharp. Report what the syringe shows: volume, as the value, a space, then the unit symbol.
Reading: 0.9 mL
